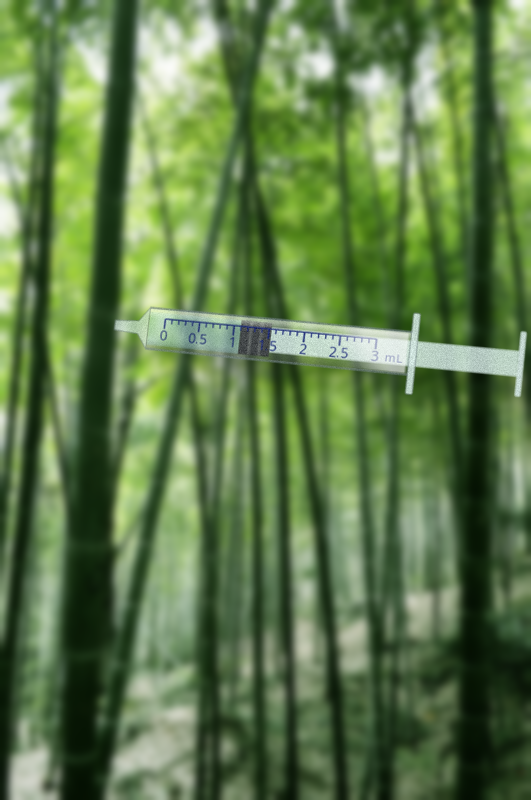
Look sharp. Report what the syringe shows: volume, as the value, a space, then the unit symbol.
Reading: 1.1 mL
